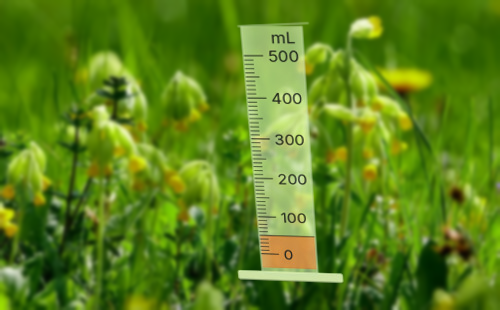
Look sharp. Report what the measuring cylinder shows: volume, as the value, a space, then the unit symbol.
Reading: 50 mL
